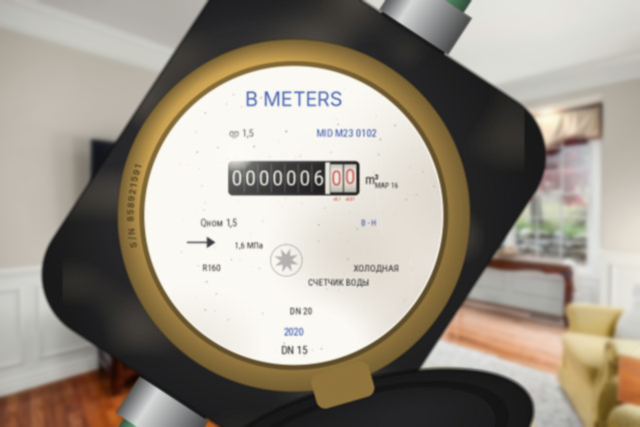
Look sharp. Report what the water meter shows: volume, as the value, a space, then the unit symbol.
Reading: 6.00 m³
